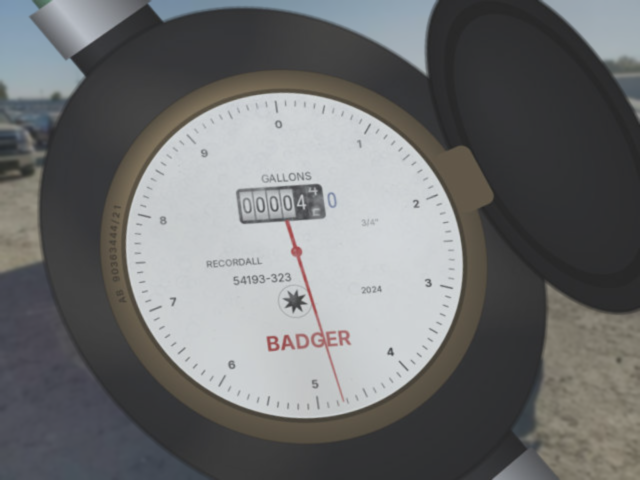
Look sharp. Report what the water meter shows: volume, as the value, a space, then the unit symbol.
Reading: 444.7 gal
